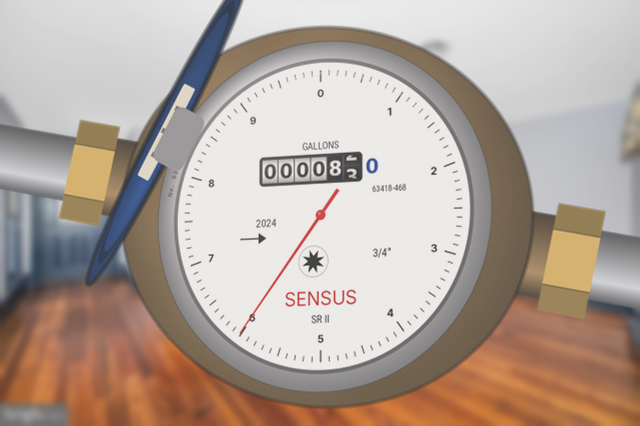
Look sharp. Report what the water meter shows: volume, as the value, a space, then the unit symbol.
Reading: 826.0 gal
